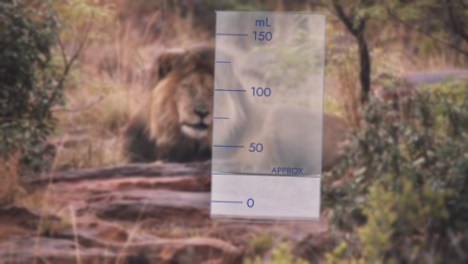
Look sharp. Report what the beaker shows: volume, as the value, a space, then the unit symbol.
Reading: 25 mL
